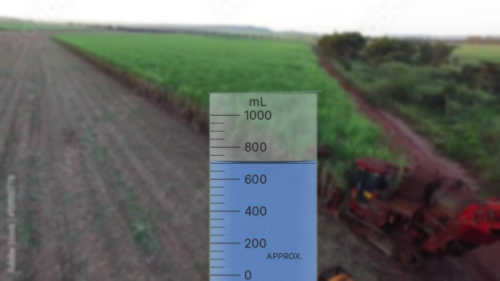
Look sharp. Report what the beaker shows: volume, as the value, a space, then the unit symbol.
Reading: 700 mL
